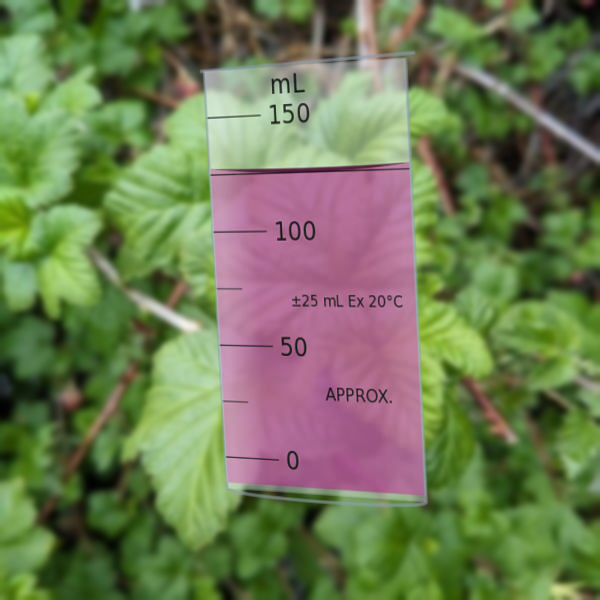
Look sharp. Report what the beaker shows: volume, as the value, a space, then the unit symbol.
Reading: 125 mL
